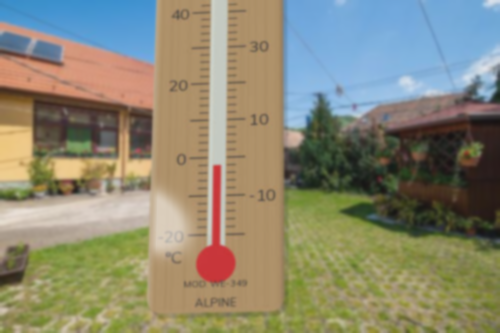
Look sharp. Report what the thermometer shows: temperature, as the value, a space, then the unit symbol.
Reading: -2 °C
